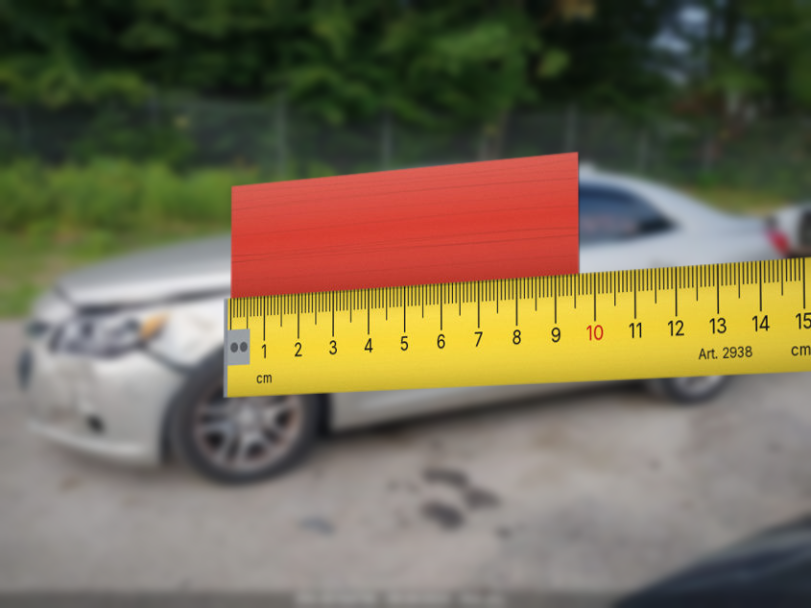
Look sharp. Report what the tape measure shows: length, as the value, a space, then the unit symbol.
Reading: 9.6 cm
